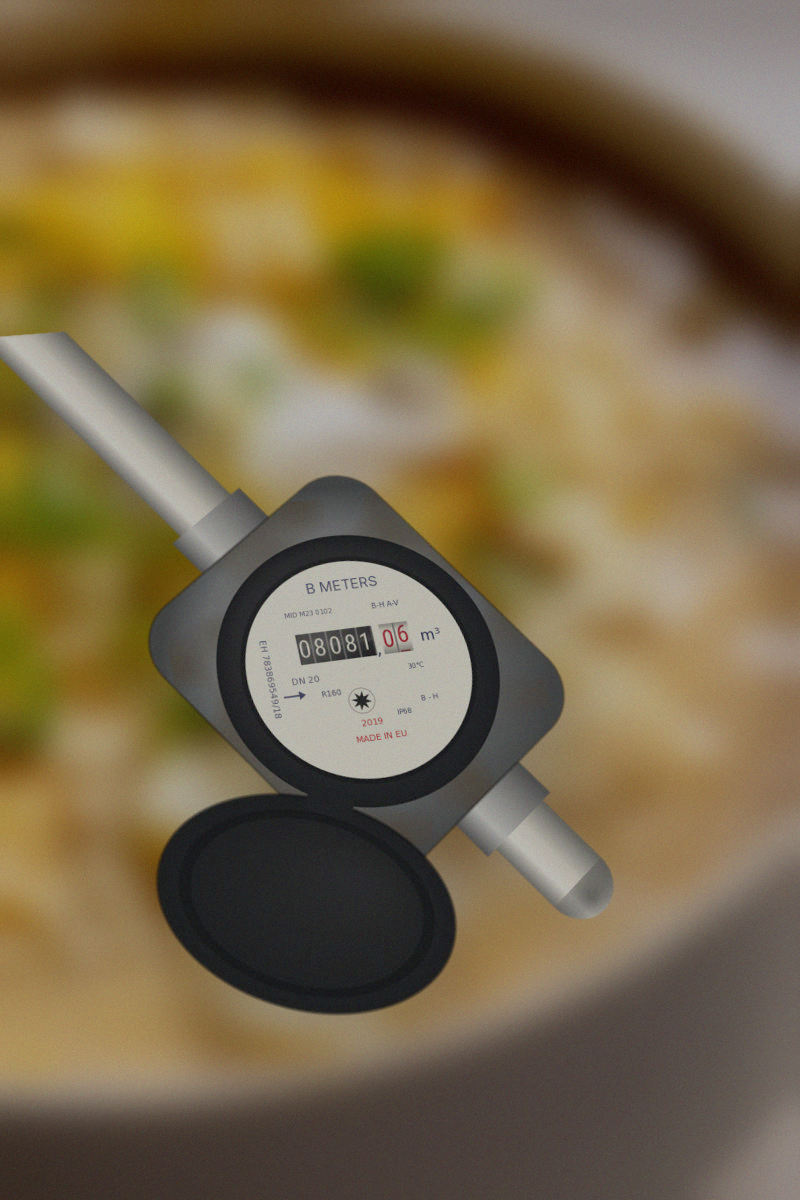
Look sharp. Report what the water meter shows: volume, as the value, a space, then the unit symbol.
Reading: 8081.06 m³
